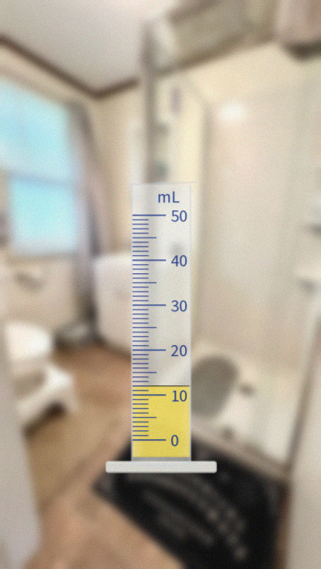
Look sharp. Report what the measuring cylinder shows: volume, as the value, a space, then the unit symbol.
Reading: 12 mL
